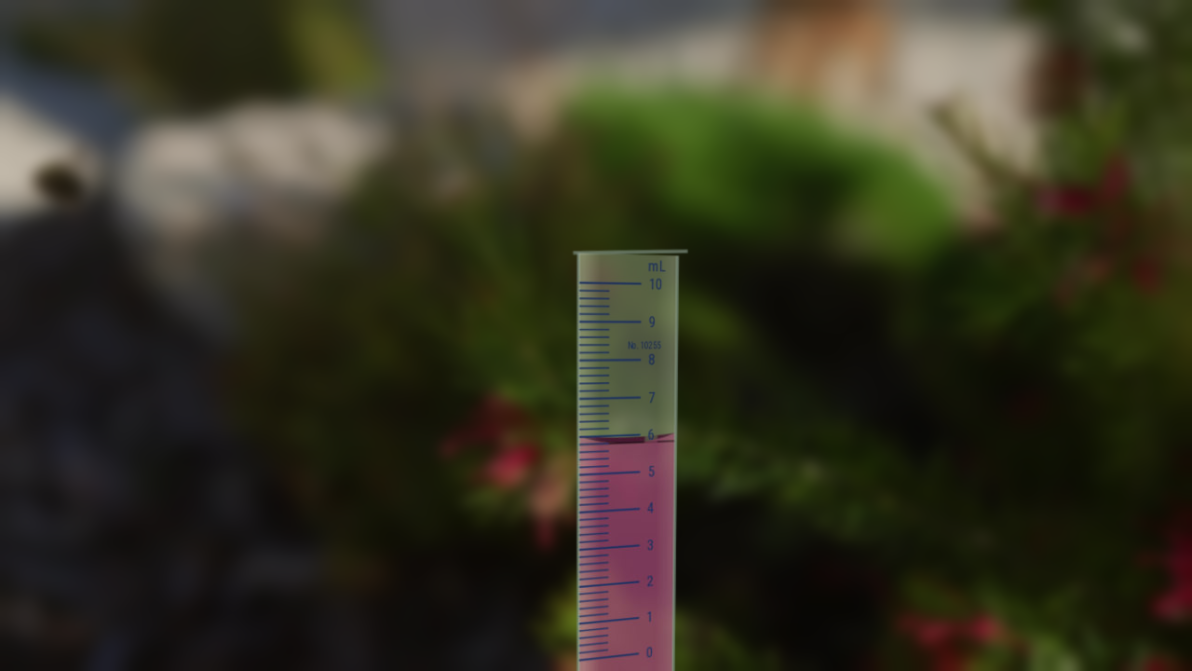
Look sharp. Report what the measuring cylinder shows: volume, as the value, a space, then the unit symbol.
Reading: 5.8 mL
